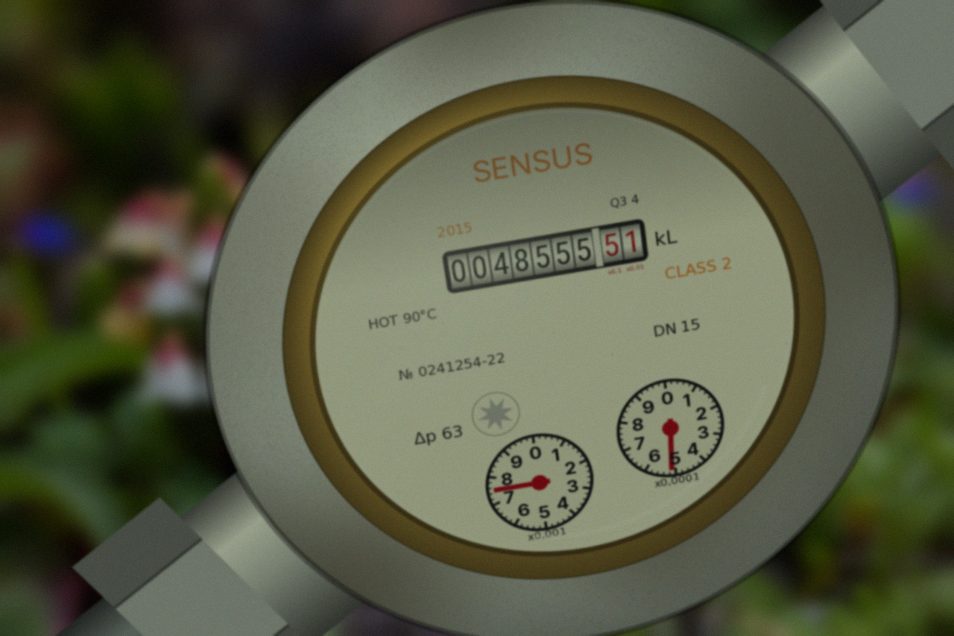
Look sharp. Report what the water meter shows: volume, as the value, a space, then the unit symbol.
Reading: 48555.5175 kL
